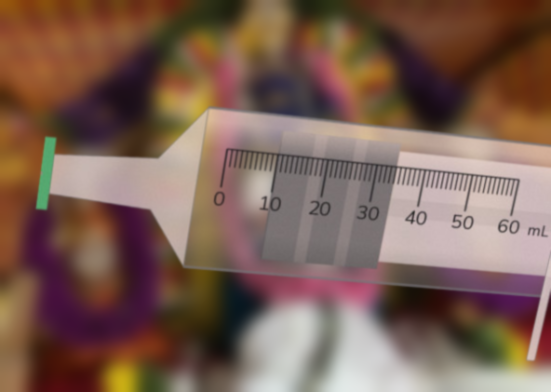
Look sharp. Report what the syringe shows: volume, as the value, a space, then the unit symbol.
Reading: 10 mL
